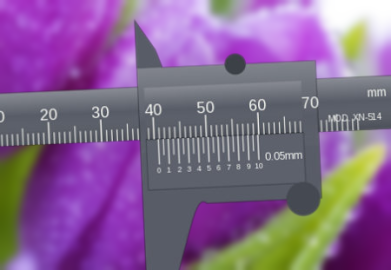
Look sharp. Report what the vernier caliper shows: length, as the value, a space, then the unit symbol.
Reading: 40.8 mm
